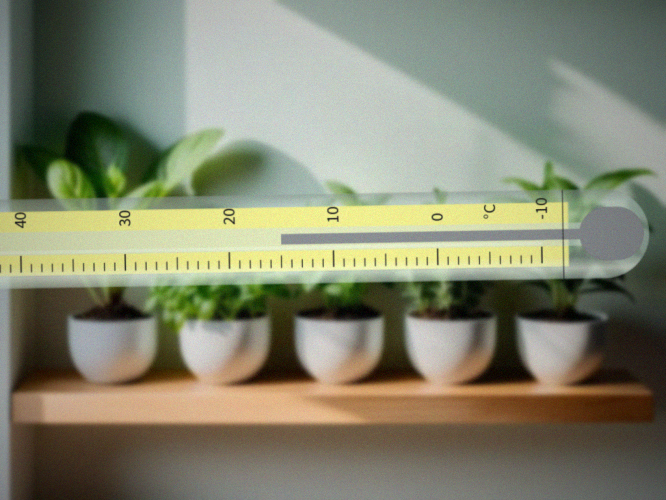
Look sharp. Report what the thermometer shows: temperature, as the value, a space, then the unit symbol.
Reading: 15 °C
